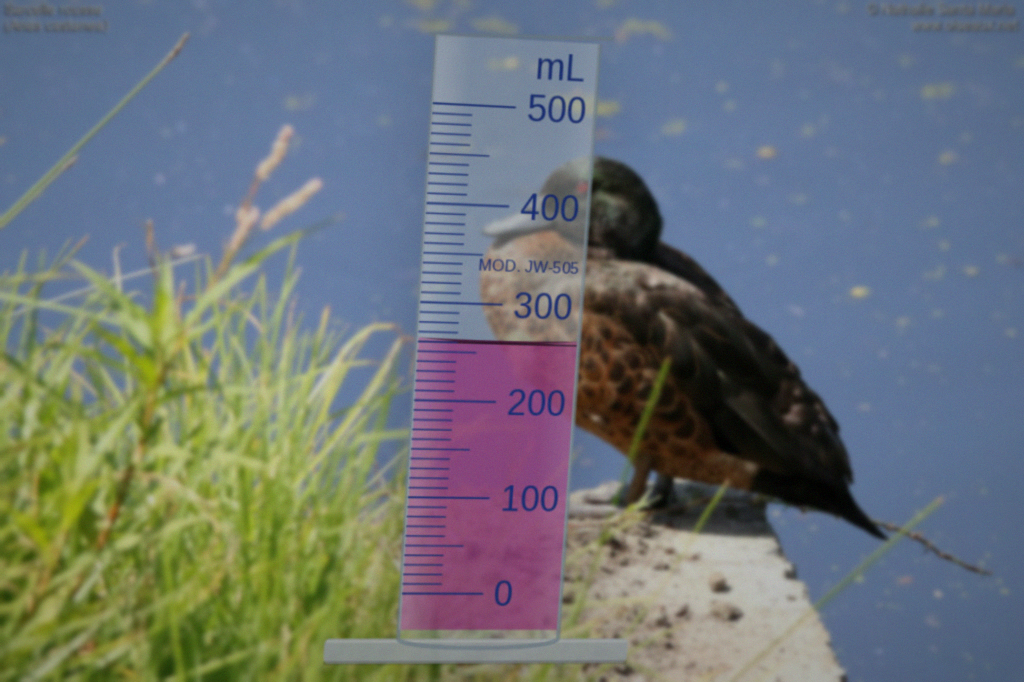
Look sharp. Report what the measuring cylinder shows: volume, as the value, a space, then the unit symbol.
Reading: 260 mL
